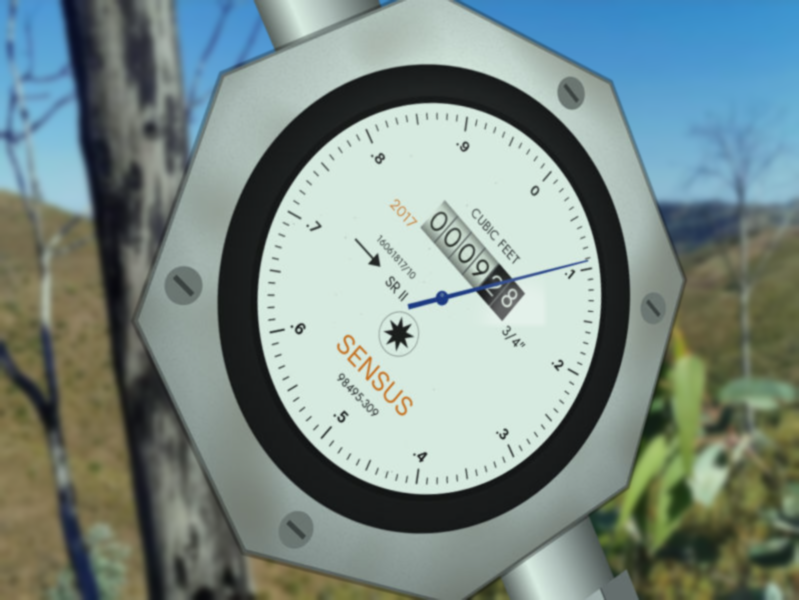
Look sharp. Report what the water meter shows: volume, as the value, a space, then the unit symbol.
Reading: 928.09 ft³
